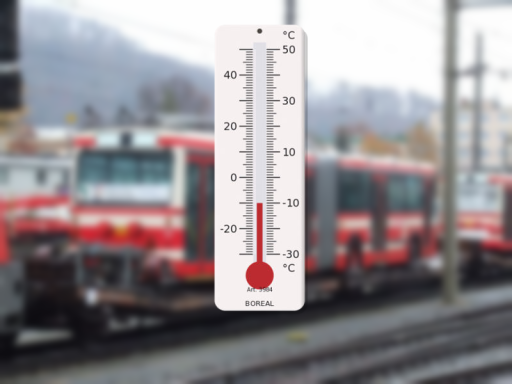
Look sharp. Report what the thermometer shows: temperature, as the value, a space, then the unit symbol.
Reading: -10 °C
